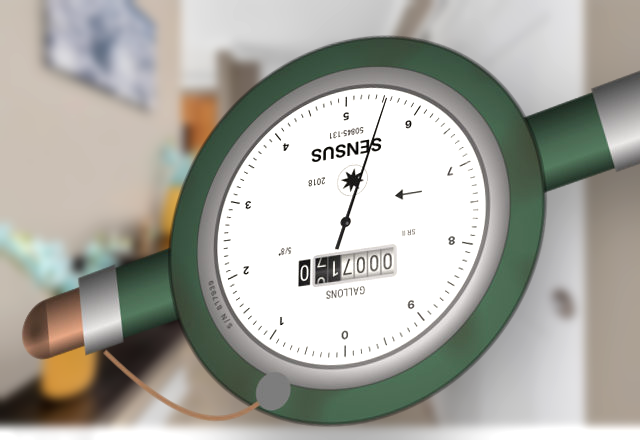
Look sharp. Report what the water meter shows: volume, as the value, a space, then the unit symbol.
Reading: 7165.5 gal
